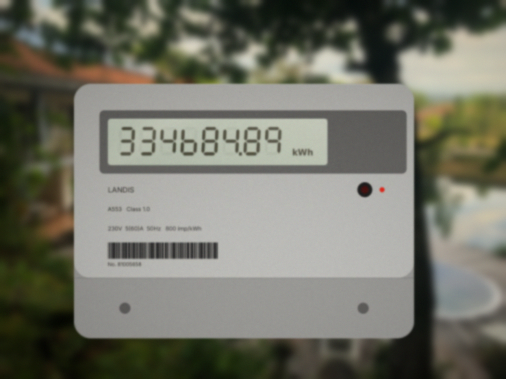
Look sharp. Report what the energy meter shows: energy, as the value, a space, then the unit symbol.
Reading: 334684.89 kWh
